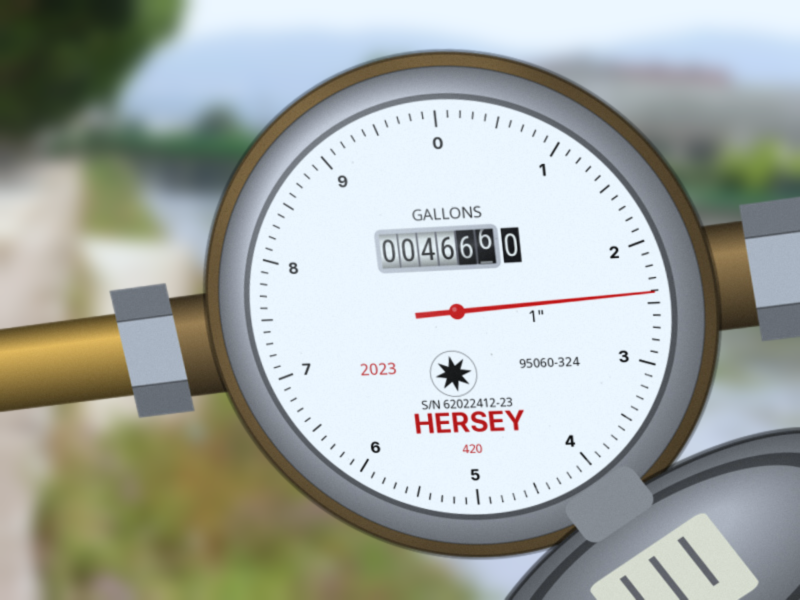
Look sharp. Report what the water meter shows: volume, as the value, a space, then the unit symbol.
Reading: 46662.4 gal
